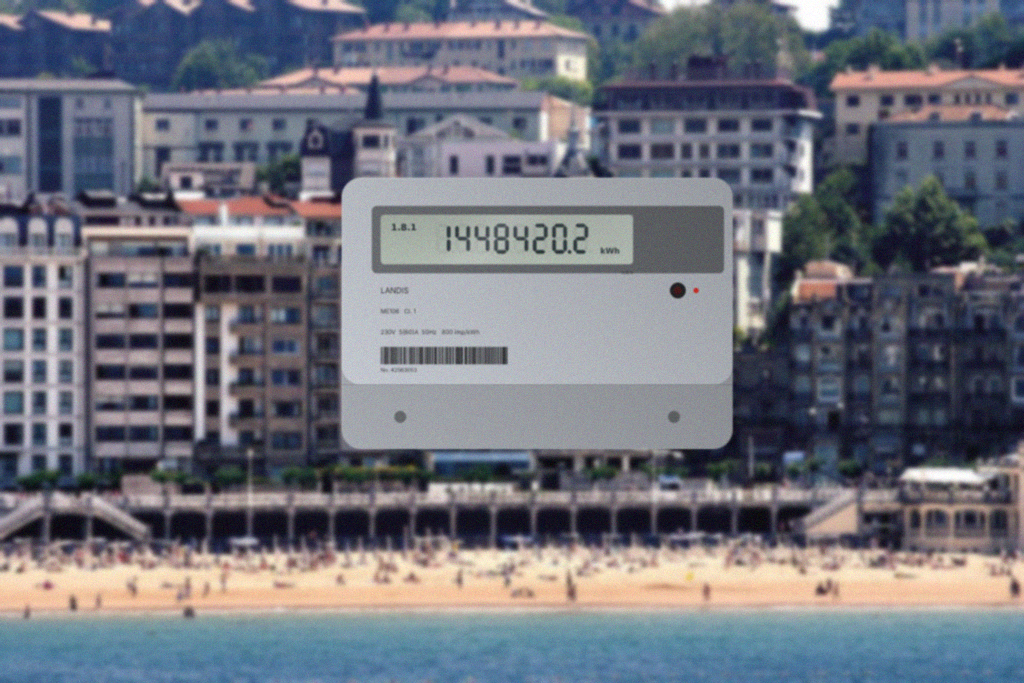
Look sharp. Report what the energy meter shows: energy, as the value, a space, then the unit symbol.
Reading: 1448420.2 kWh
